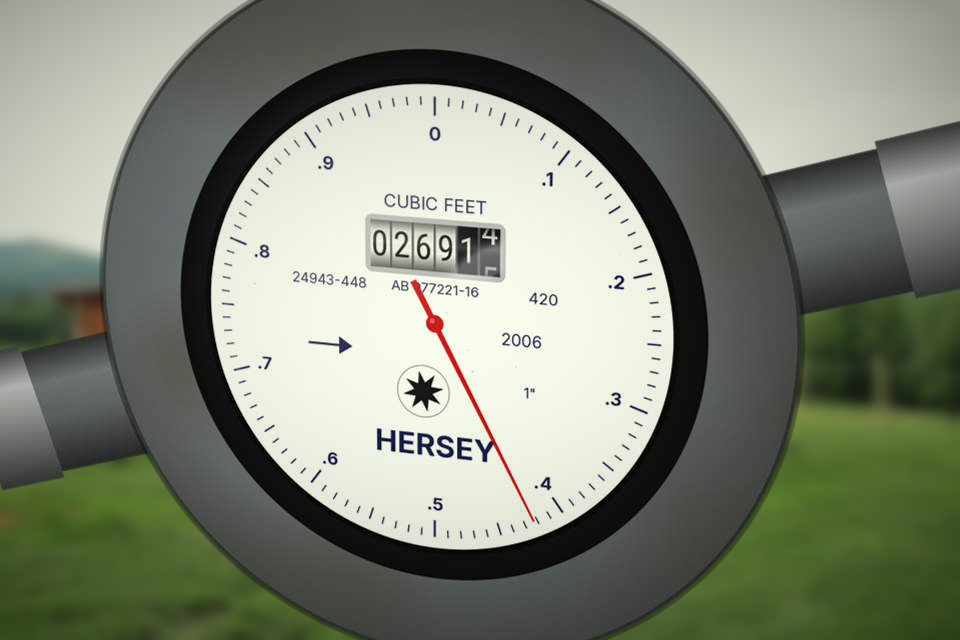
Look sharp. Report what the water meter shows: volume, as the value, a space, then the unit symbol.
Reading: 26914.42 ft³
